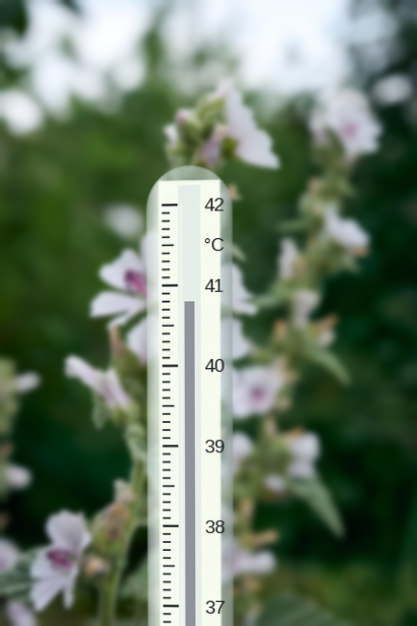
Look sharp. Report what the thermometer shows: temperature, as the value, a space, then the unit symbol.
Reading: 40.8 °C
